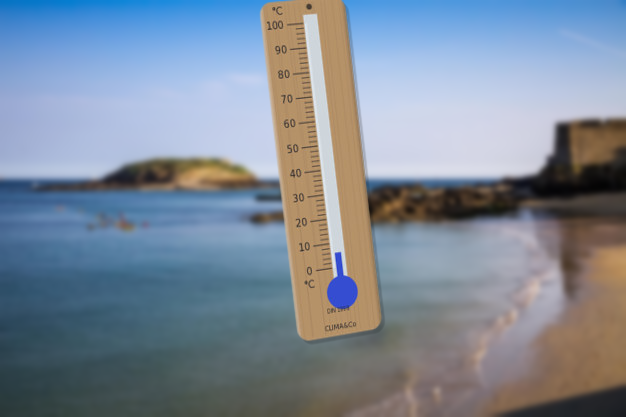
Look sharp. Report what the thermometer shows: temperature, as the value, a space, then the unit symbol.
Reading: 6 °C
